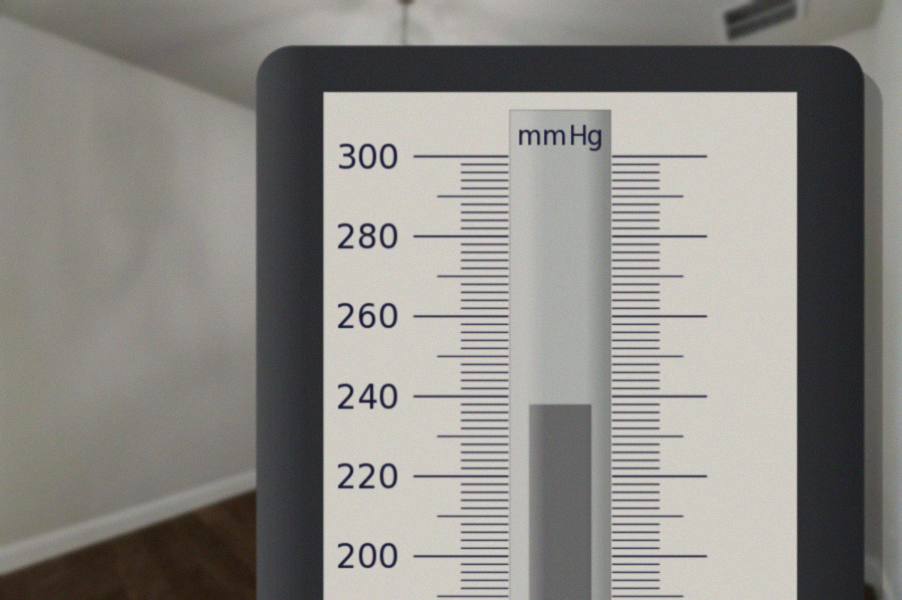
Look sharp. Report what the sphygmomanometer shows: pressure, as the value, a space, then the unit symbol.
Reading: 238 mmHg
